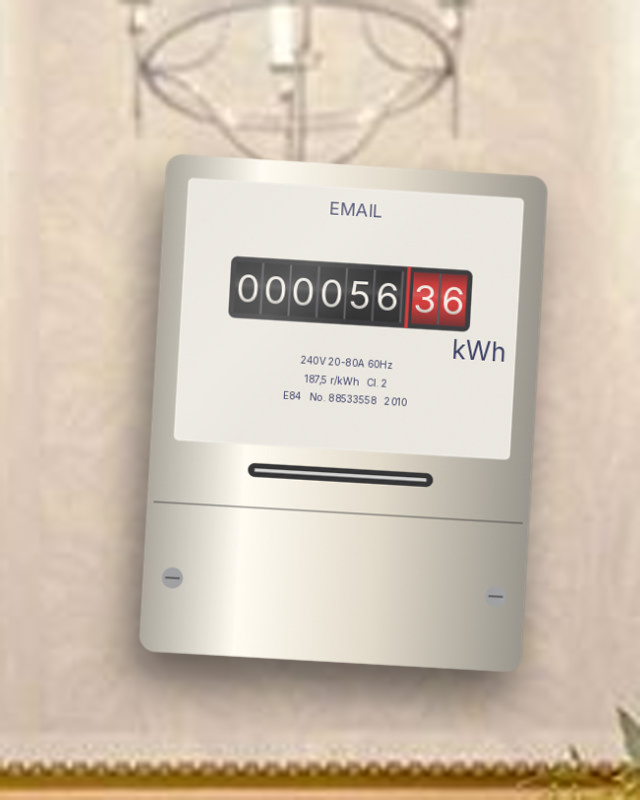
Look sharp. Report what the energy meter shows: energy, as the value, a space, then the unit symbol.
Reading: 56.36 kWh
